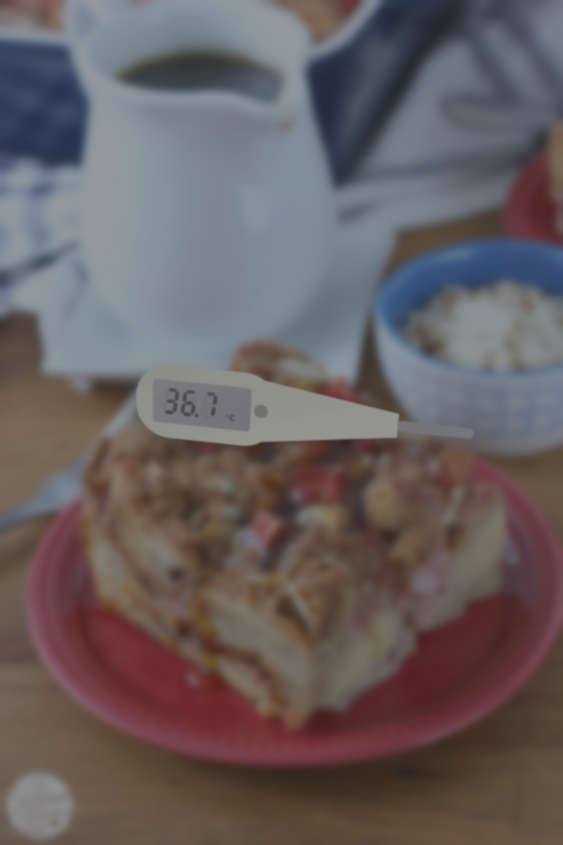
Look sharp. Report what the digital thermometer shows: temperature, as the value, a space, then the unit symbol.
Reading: 36.7 °C
